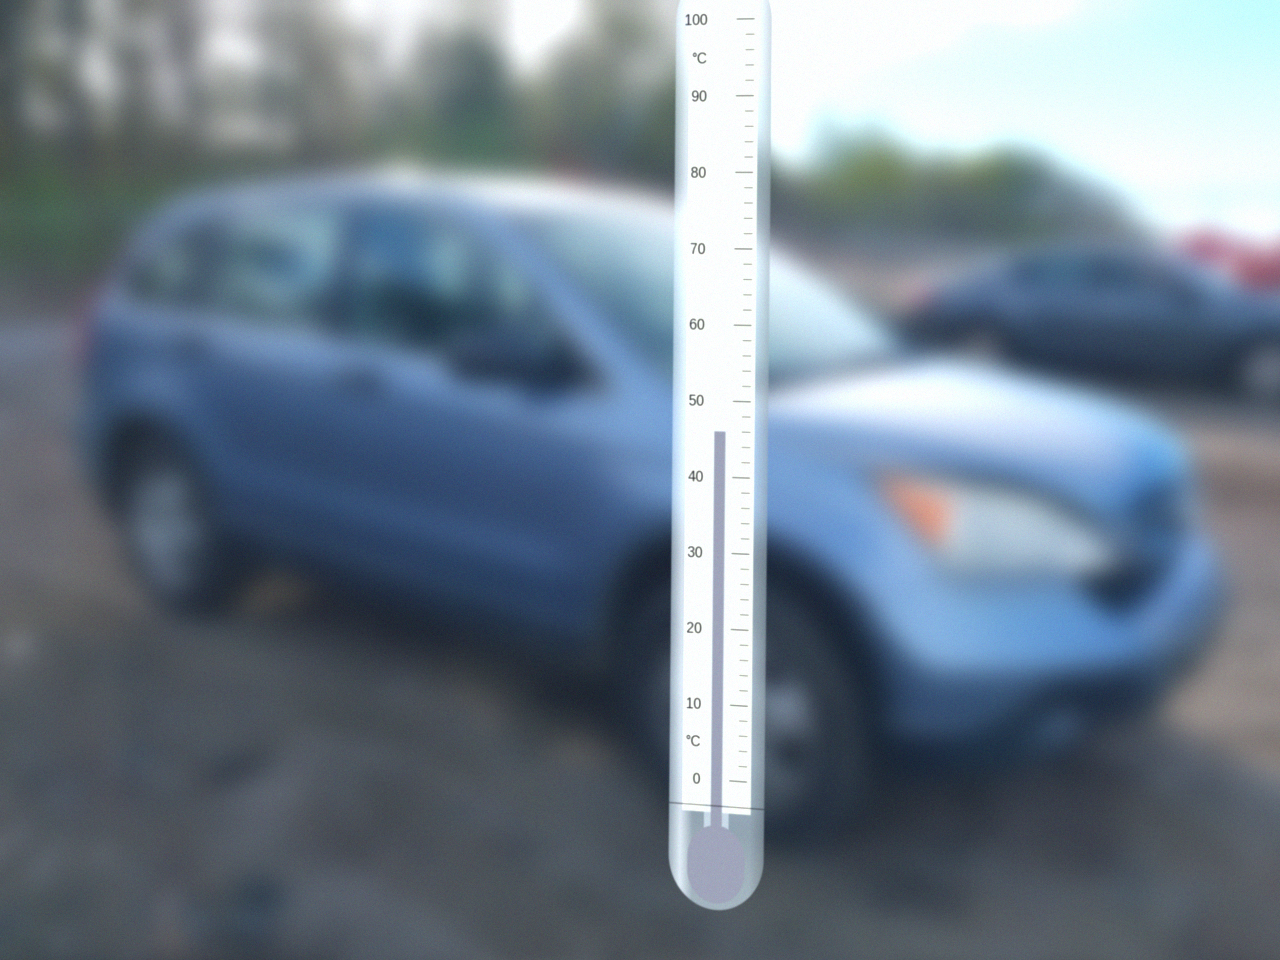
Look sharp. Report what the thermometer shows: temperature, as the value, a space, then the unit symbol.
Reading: 46 °C
